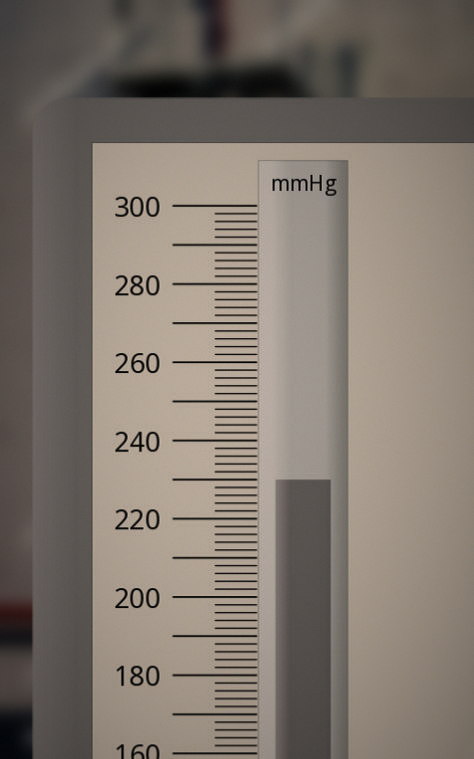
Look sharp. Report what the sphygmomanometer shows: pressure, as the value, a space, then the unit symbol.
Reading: 230 mmHg
